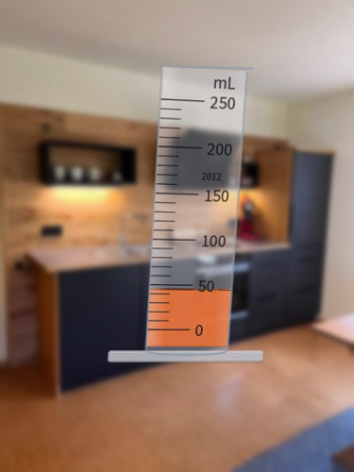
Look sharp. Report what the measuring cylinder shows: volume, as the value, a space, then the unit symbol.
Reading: 45 mL
